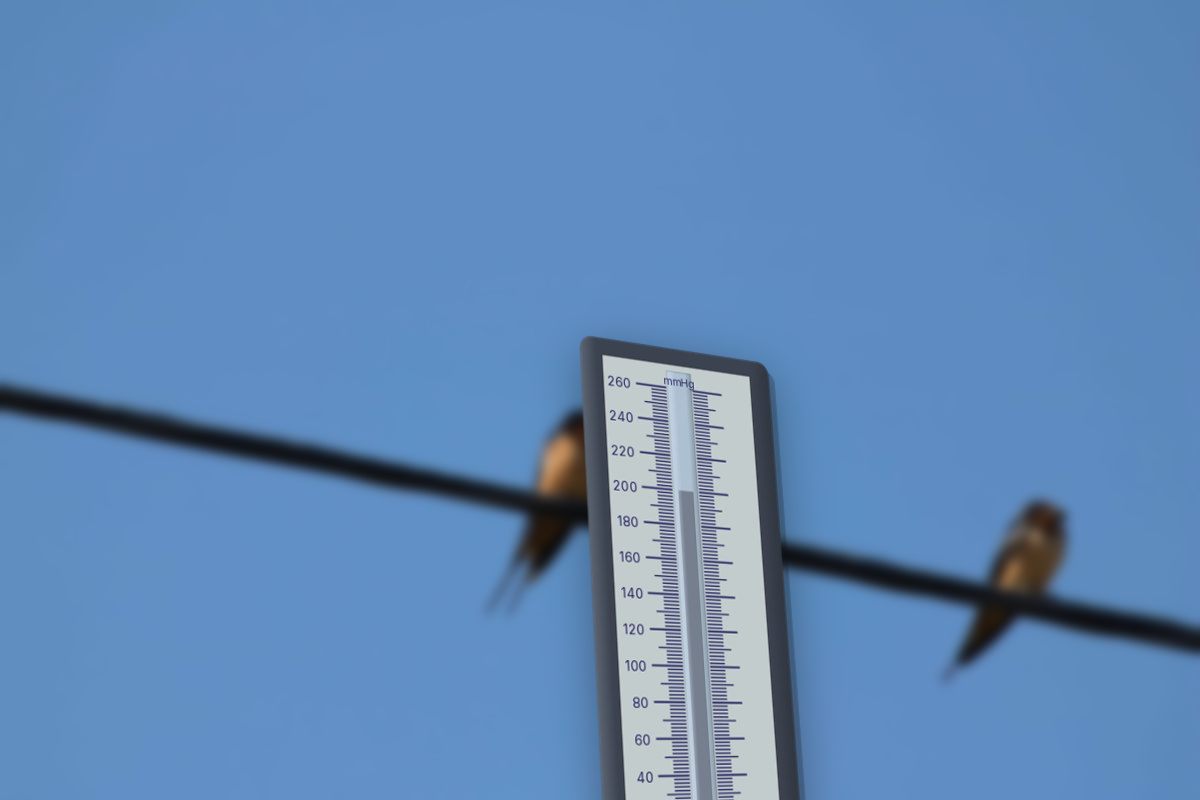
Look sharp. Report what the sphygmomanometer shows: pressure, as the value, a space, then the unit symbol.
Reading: 200 mmHg
